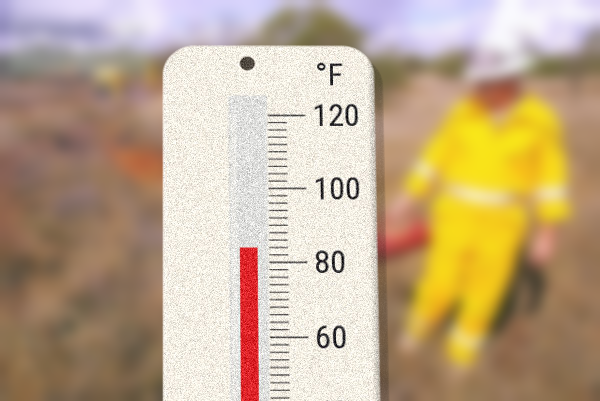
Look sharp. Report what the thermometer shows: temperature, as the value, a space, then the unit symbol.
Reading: 84 °F
